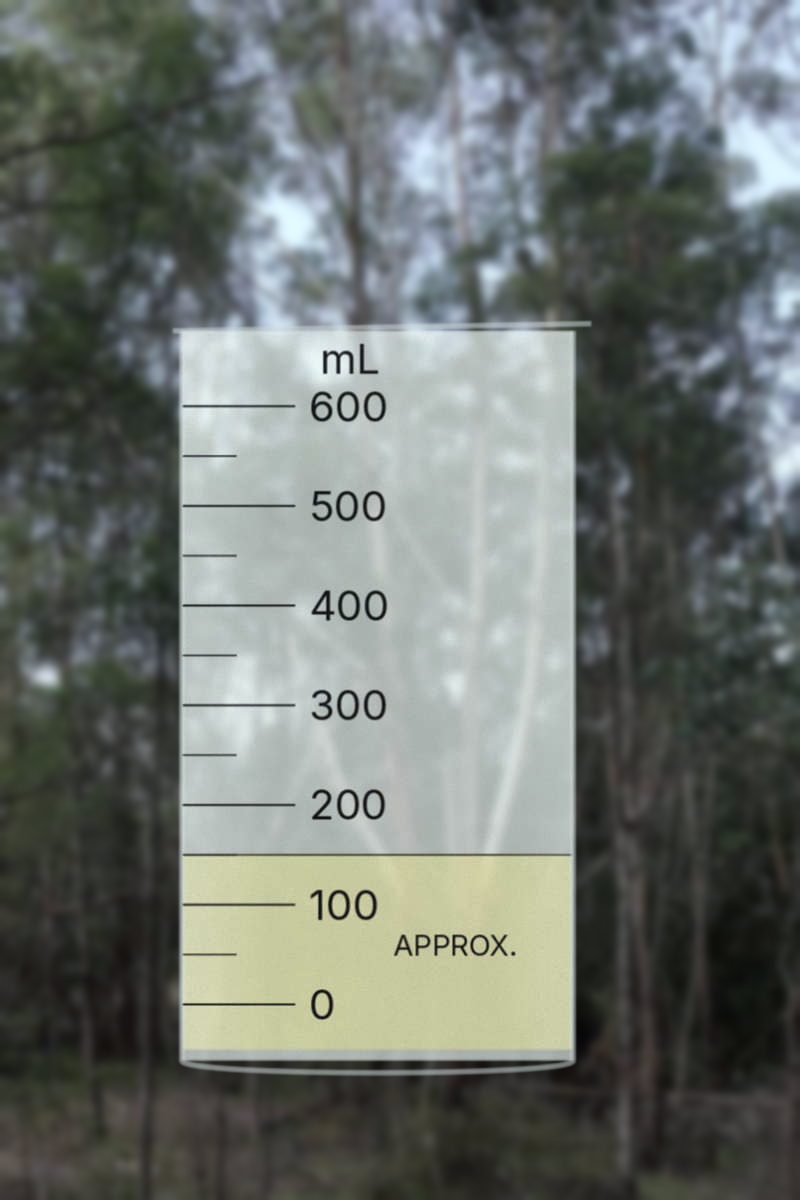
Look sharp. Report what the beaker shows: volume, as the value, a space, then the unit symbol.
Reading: 150 mL
